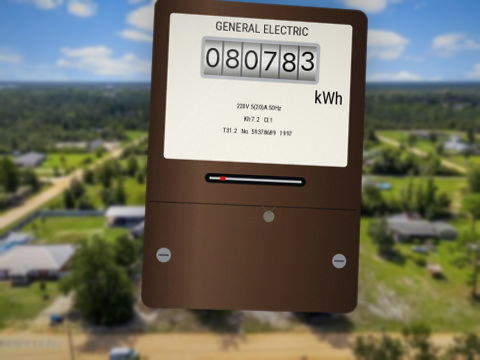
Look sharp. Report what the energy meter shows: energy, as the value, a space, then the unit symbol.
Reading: 80783 kWh
